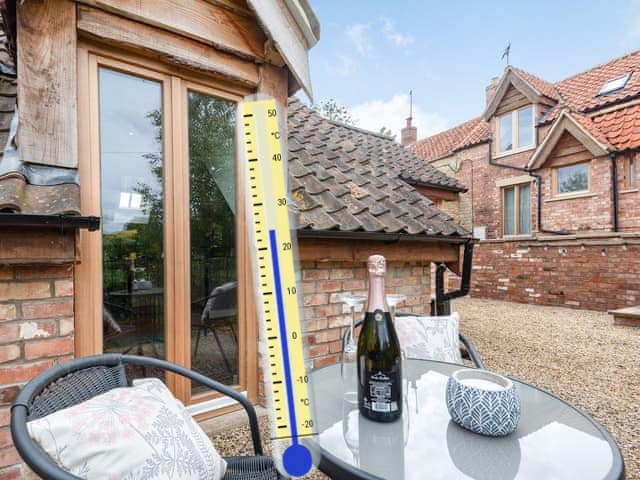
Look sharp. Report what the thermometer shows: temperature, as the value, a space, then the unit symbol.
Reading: 24 °C
